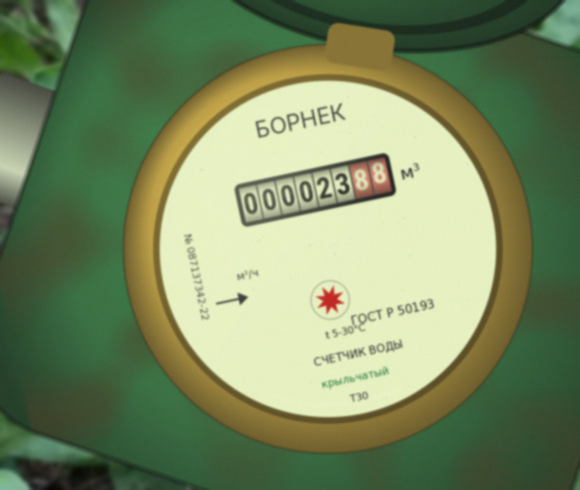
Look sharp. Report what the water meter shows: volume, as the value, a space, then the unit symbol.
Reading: 23.88 m³
